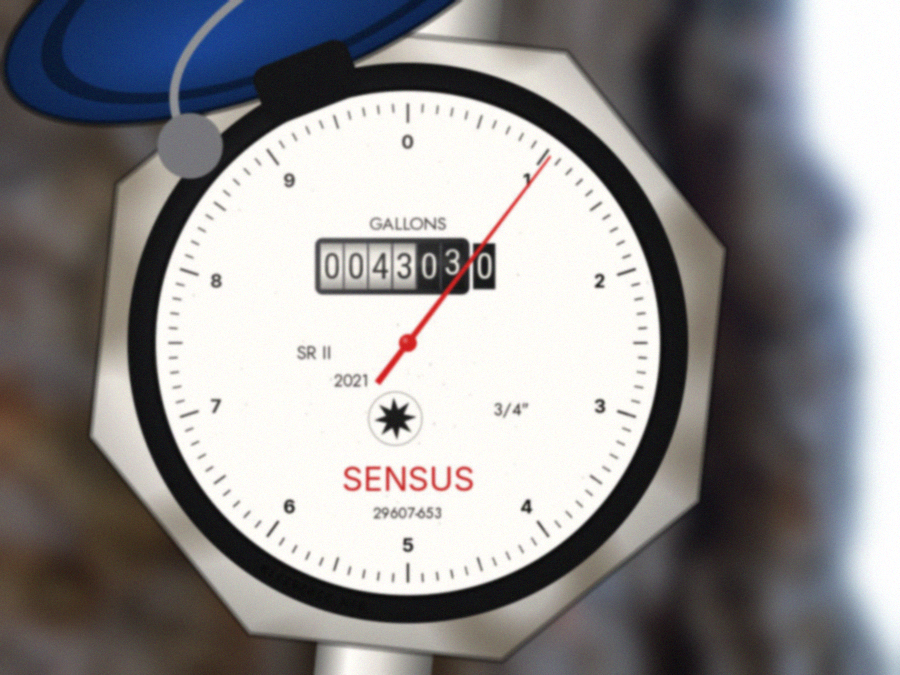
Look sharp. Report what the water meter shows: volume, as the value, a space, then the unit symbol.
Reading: 43031.0 gal
